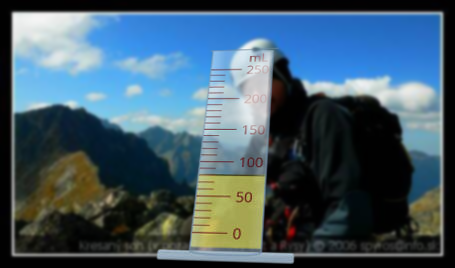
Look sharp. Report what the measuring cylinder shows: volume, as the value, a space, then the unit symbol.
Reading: 80 mL
